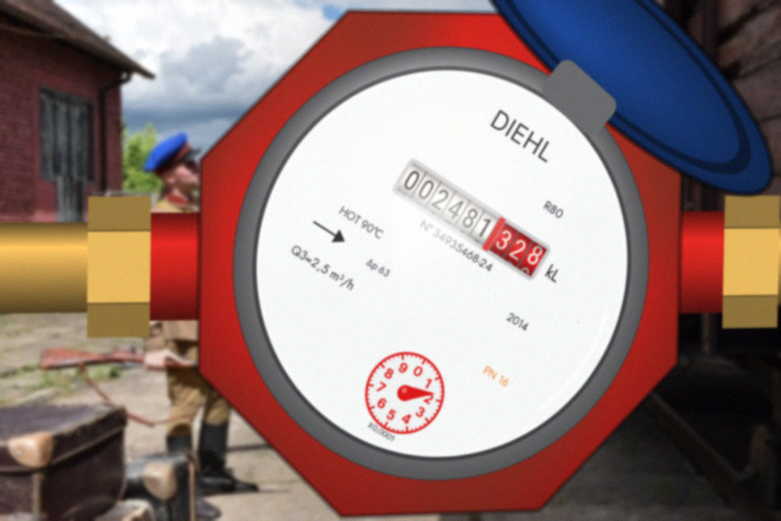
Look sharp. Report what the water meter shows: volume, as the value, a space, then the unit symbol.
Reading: 2481.3281 kL
